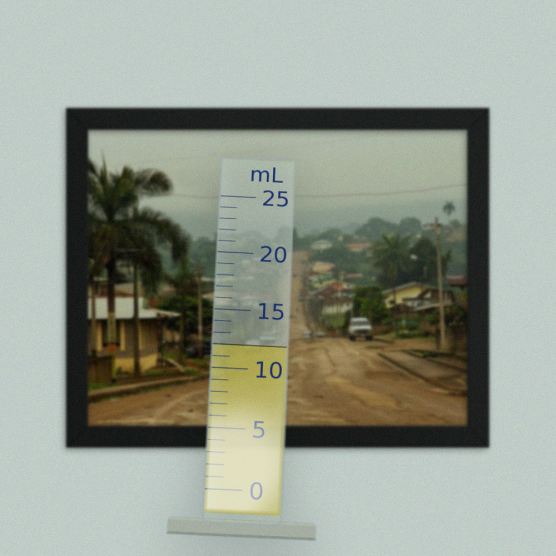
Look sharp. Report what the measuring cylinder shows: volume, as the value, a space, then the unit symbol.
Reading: 12 mL
